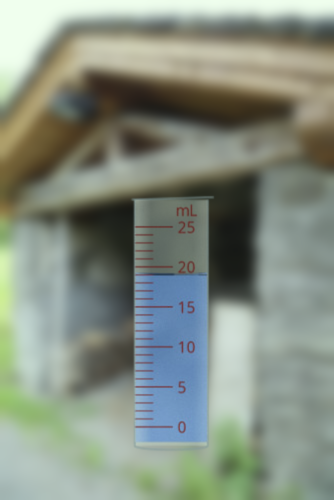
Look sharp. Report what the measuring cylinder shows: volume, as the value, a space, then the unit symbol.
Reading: 19 mL
